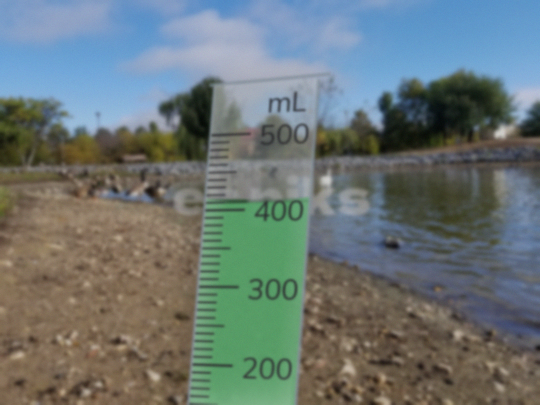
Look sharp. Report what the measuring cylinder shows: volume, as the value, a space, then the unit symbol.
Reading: 410 mL
